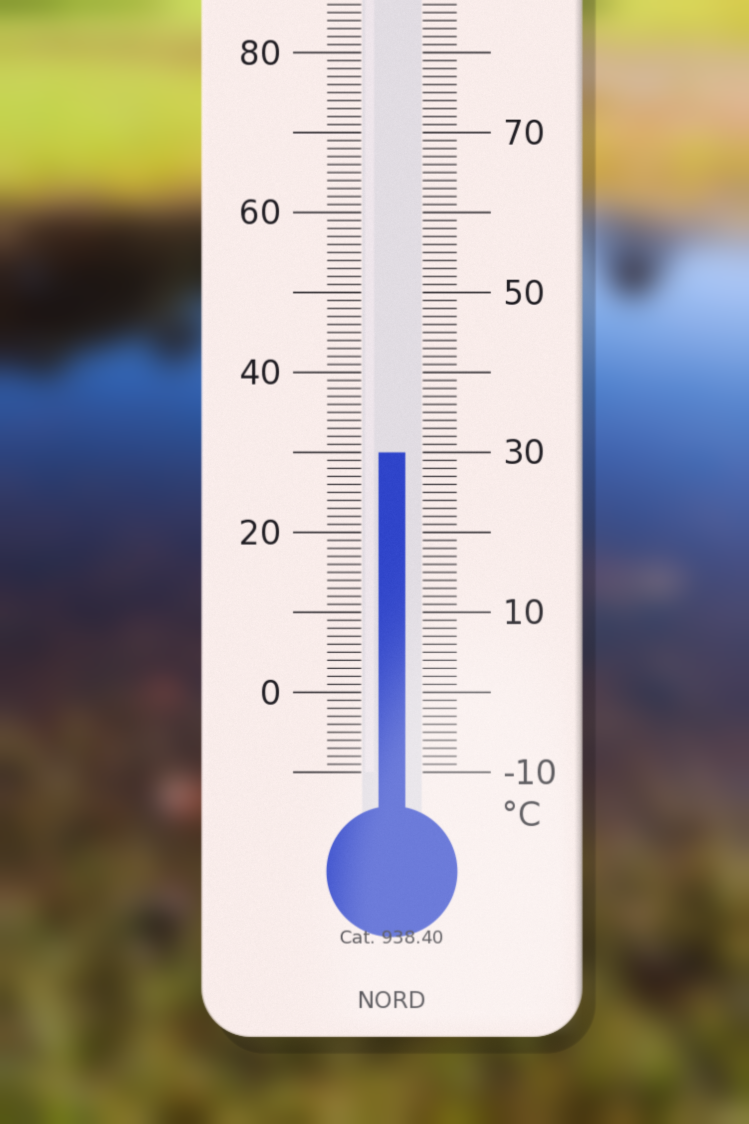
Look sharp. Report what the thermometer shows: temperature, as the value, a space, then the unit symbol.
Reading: 30 °C
